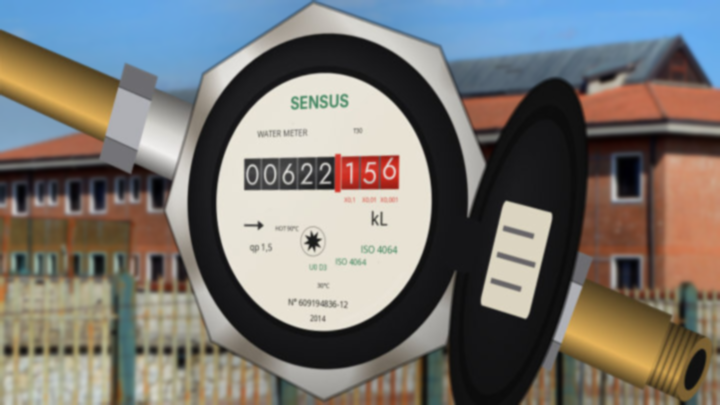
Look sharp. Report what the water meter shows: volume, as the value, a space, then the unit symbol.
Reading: 622.156 kL
